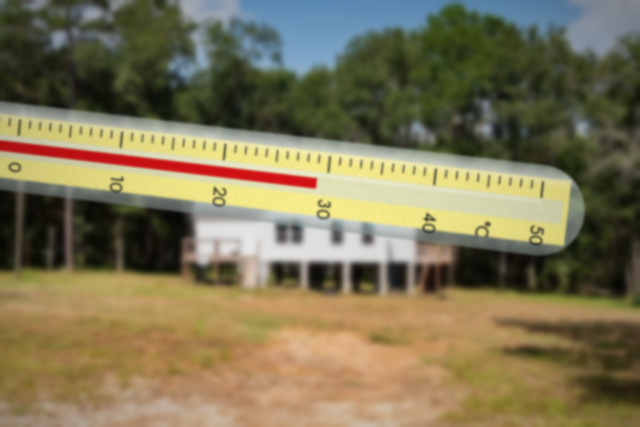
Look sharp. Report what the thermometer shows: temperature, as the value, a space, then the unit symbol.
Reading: 29 °C
